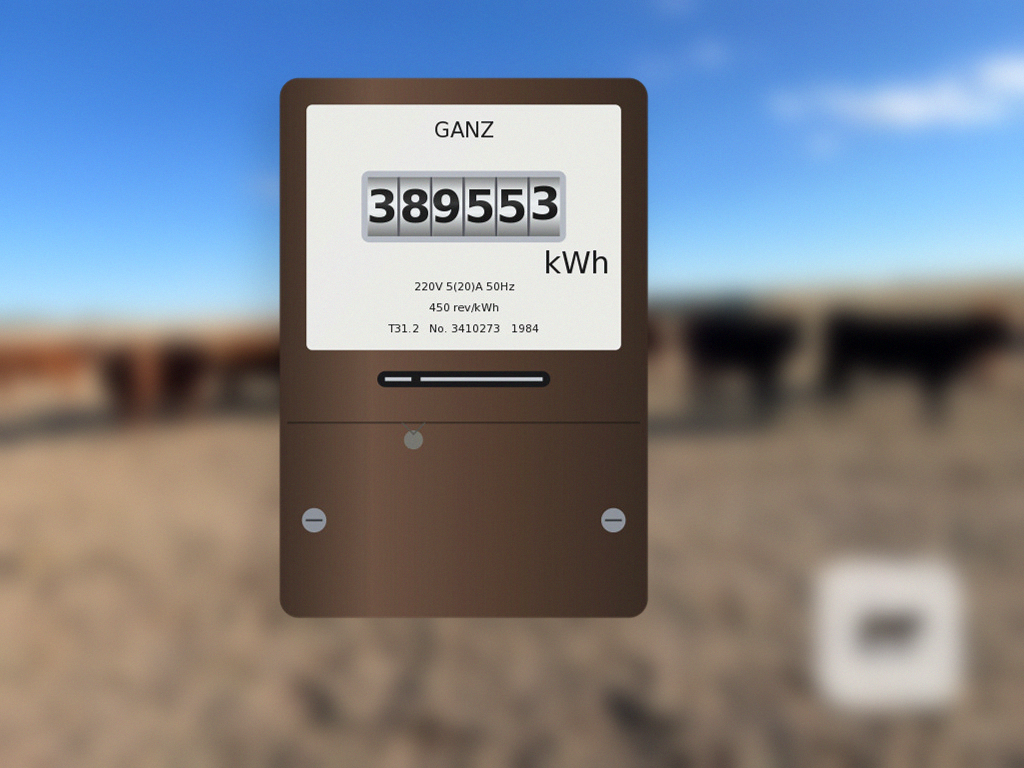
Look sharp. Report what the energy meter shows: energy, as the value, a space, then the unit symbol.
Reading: 389553 kWh
